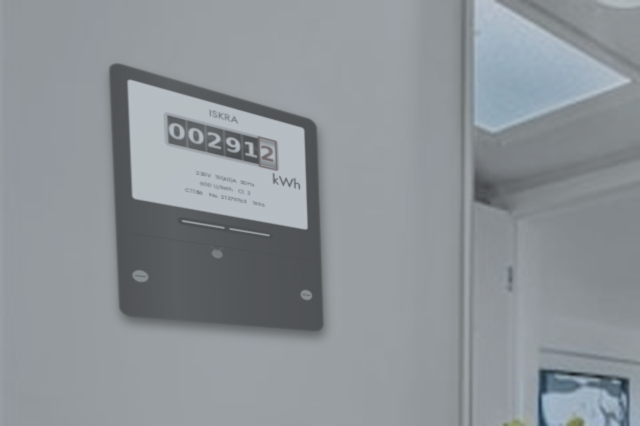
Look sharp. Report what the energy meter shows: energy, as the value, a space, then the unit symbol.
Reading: 291.2 kWh
